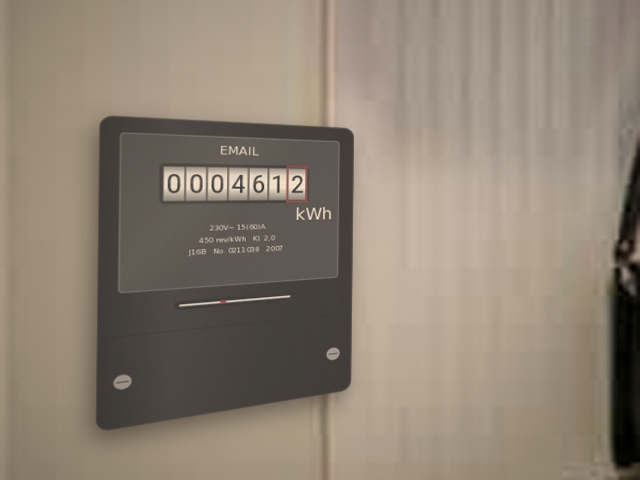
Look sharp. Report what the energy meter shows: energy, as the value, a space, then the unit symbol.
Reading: 461.2 kWh
